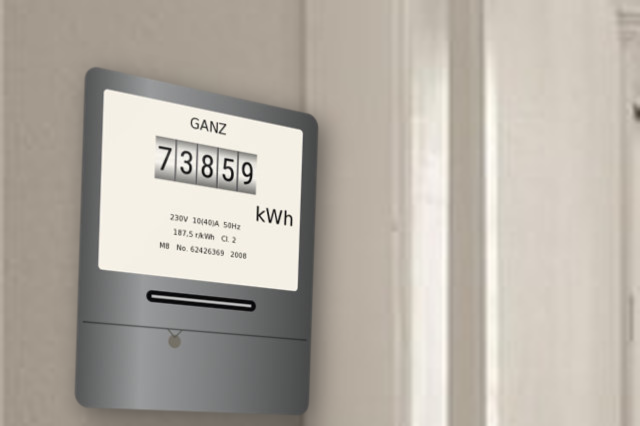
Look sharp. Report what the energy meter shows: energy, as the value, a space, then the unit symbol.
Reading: 73859 kWh
